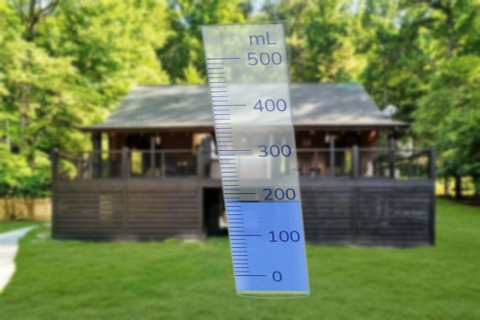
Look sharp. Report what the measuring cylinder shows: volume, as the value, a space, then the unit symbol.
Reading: 180 mL
